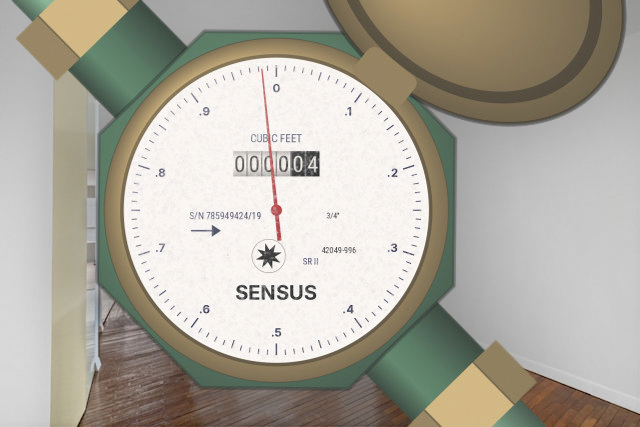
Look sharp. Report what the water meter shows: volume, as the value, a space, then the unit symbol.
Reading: 3.98 ft³
